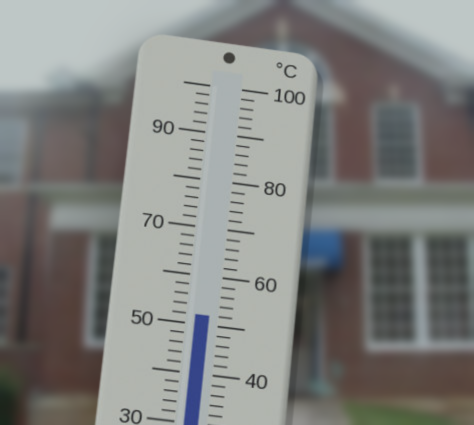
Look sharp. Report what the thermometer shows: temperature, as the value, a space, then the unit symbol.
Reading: 52 °C
